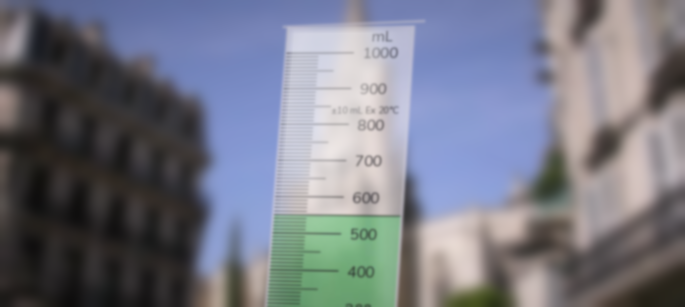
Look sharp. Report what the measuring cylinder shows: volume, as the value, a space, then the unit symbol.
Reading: 550 mL
